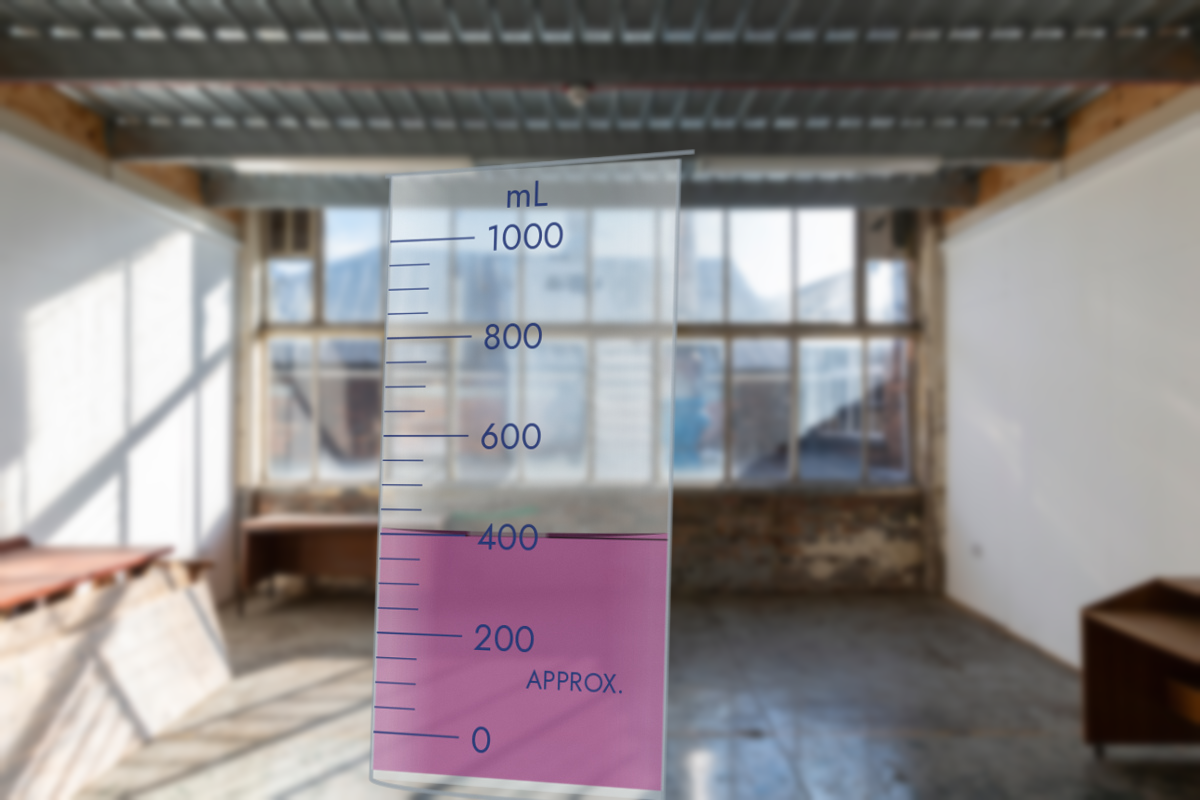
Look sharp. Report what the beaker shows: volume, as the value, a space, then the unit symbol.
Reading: 400 mL
